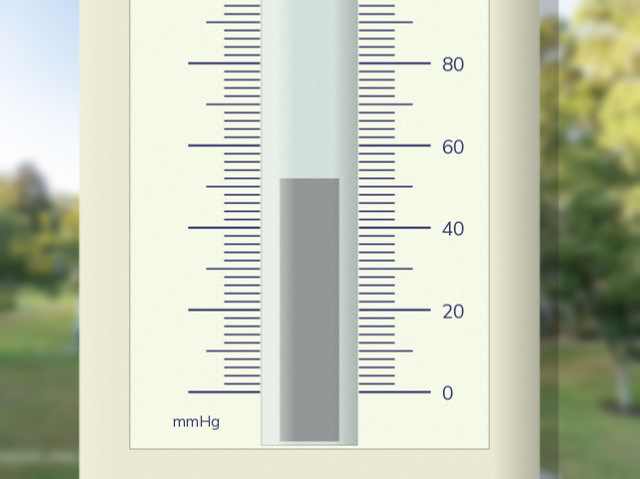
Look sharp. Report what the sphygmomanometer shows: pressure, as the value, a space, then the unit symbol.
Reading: 52 mmHg
